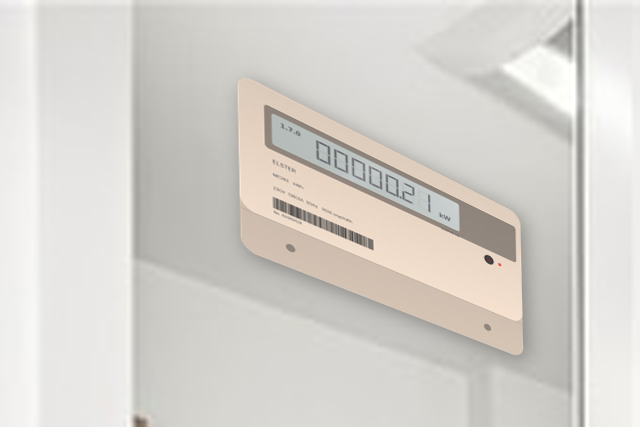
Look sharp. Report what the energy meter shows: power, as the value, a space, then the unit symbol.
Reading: 0.21 kW
